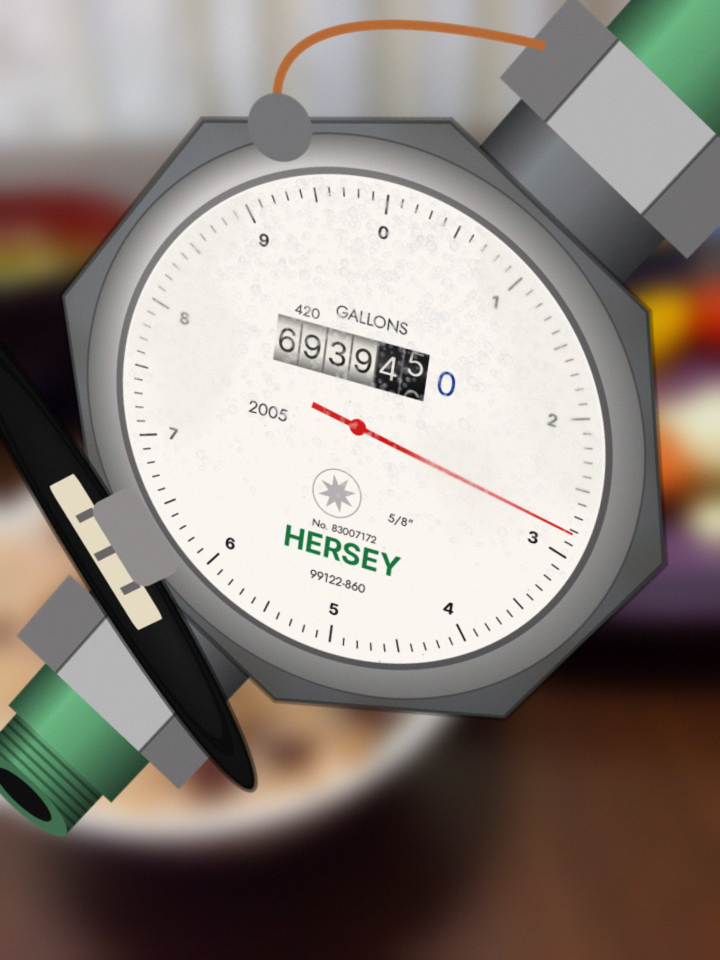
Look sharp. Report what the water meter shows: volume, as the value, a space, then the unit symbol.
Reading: 6939452.8 gal
